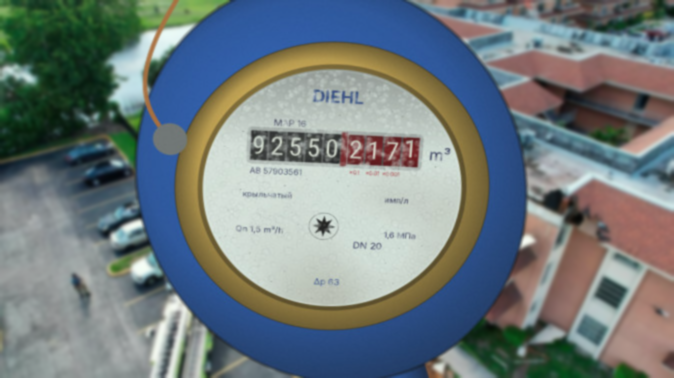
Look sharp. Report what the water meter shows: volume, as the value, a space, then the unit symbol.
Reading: 92550.2171 m³
